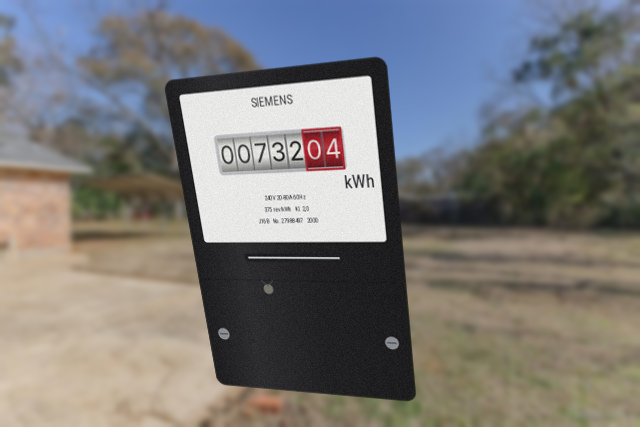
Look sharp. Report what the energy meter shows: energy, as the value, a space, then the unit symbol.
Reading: 732.04 kWh
